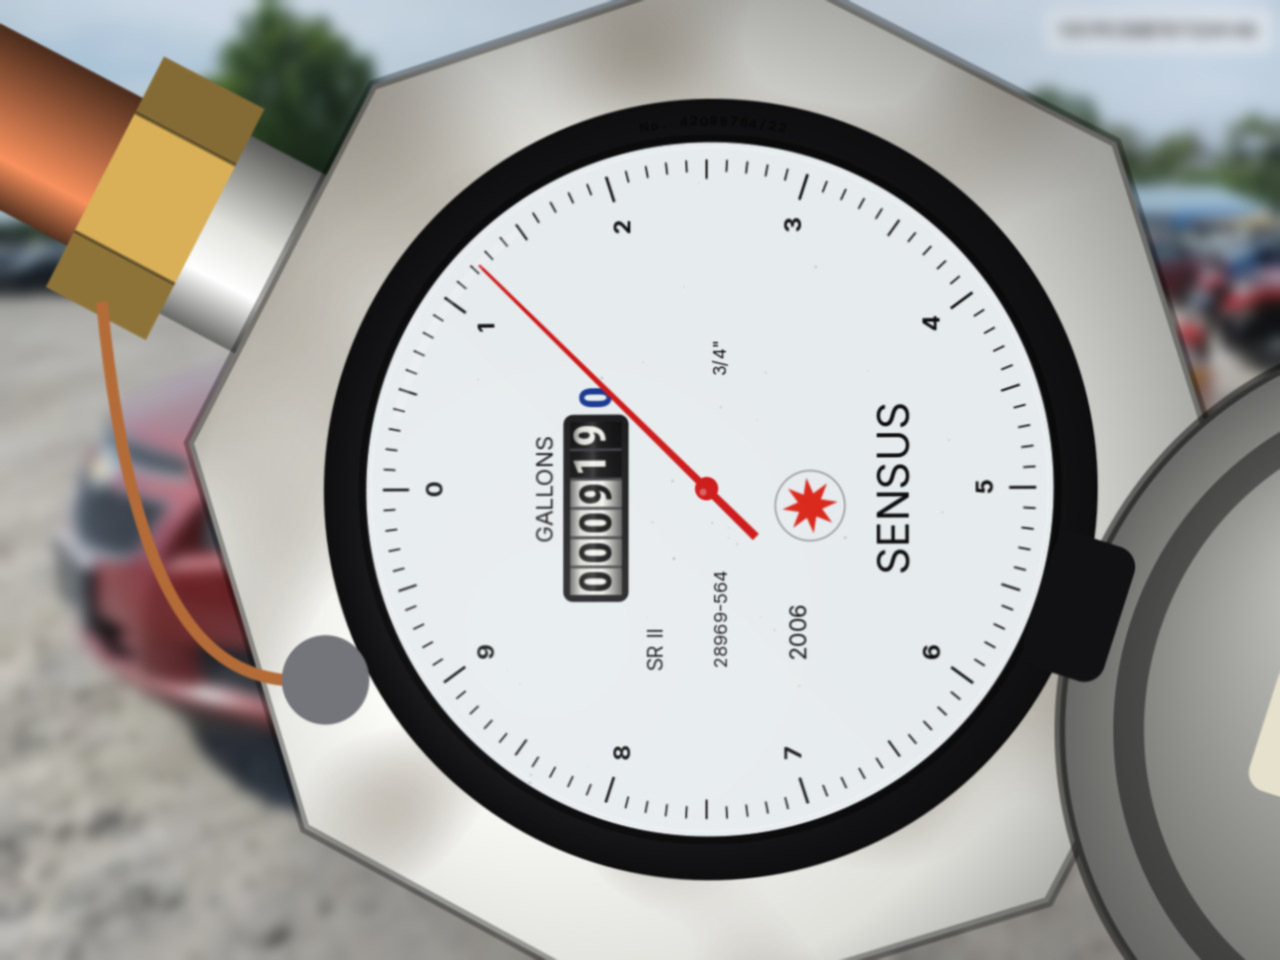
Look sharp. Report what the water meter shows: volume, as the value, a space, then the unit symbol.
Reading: 9191.2 gal
